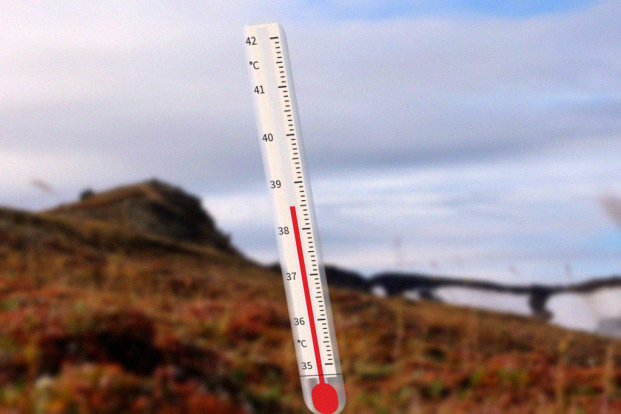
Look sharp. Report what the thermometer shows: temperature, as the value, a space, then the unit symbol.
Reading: 38.5 °C
